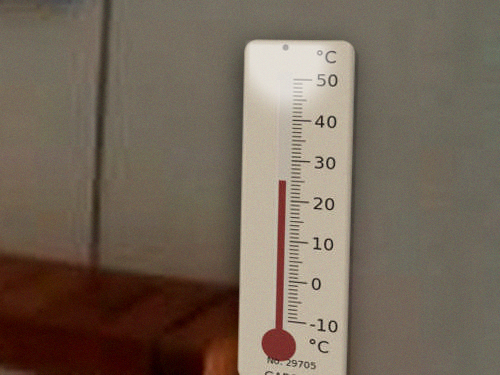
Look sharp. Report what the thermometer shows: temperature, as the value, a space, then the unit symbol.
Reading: 25 °C
